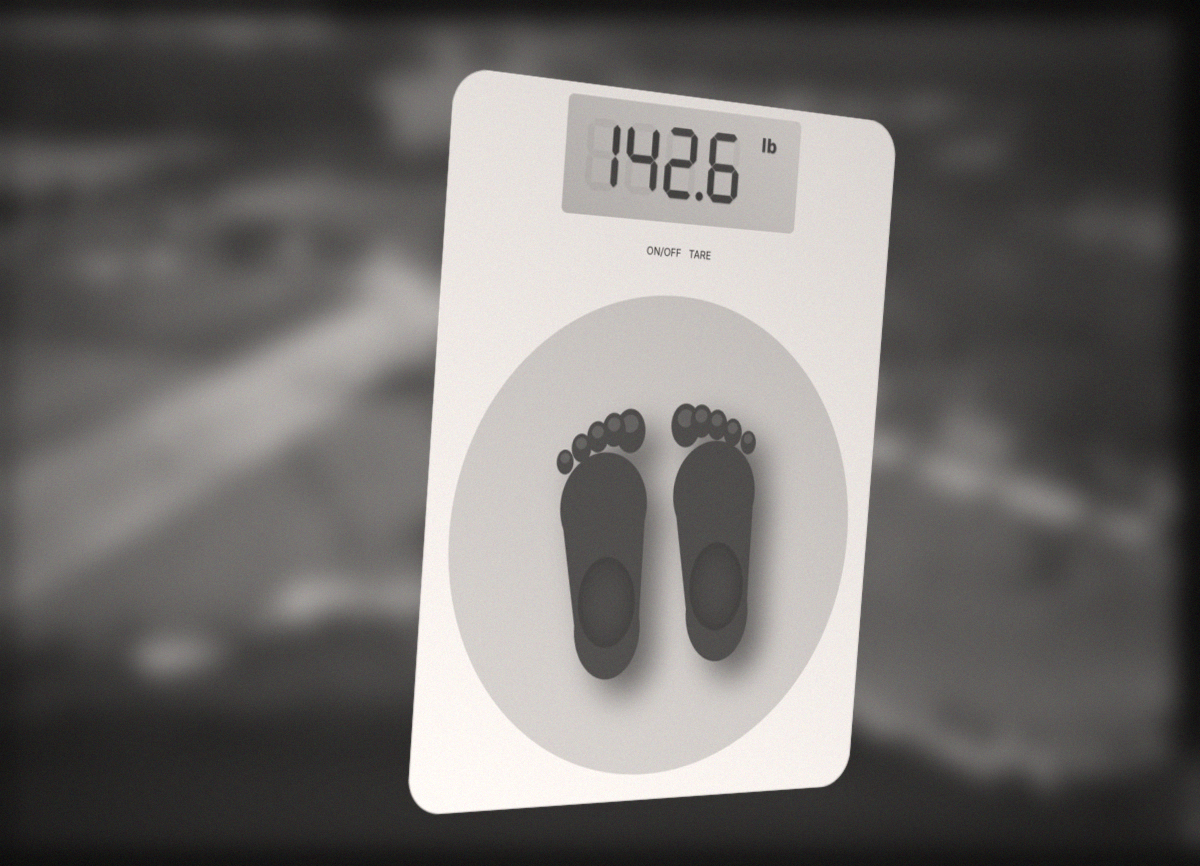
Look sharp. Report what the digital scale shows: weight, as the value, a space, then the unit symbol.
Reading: 142.6 lb
